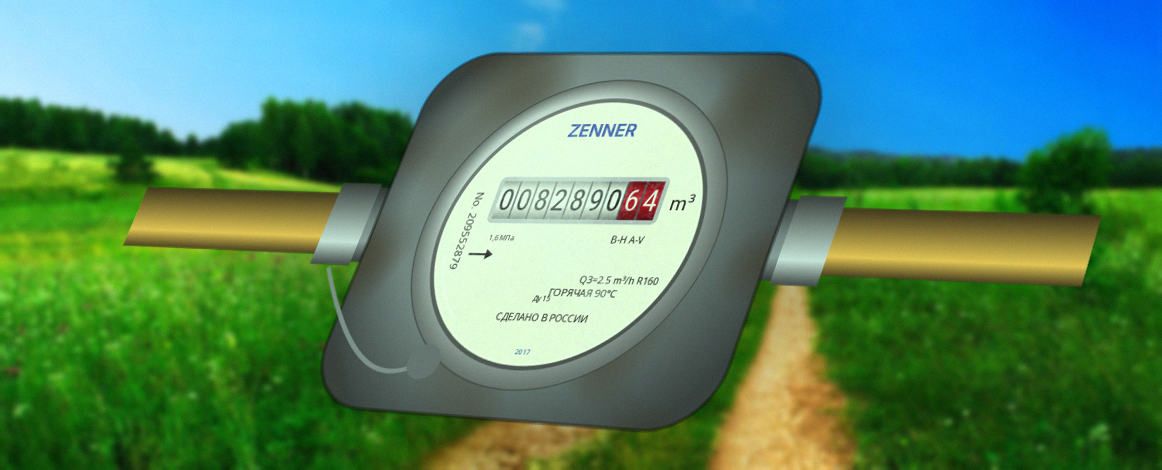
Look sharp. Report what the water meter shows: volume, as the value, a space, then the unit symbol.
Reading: 82890.64 m³
